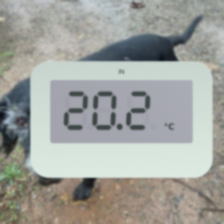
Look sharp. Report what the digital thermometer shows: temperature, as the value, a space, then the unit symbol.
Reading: 20.2 °C
